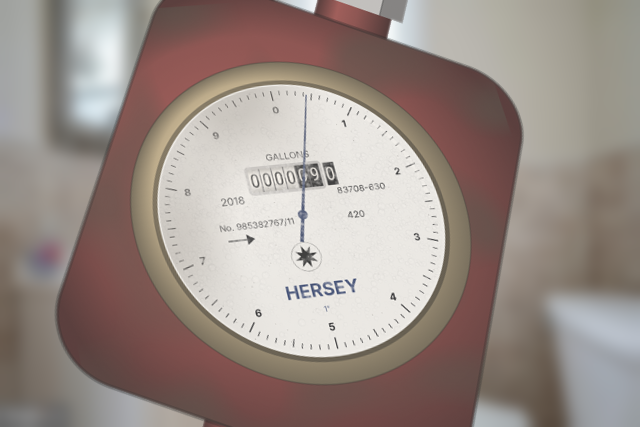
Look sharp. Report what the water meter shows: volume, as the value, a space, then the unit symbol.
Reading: 90.4 gal
